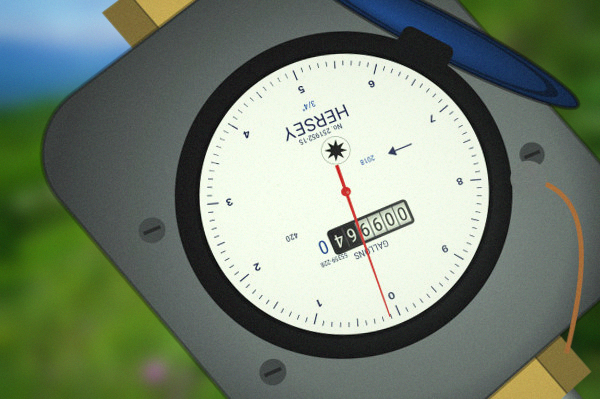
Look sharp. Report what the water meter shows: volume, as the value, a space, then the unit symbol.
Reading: 99640.1 gal
